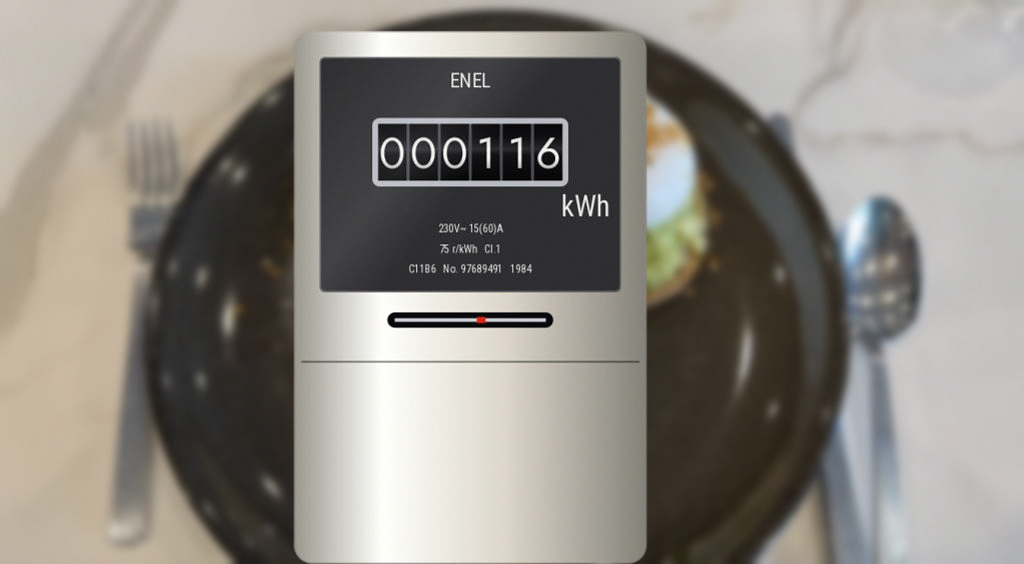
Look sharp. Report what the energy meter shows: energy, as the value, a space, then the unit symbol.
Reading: 116 kWh
